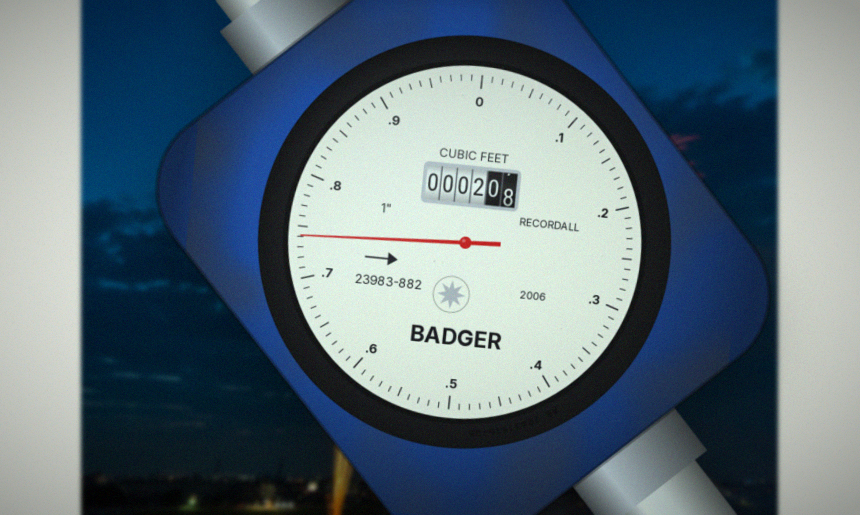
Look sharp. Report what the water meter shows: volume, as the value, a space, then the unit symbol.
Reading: 207.74 ft³
